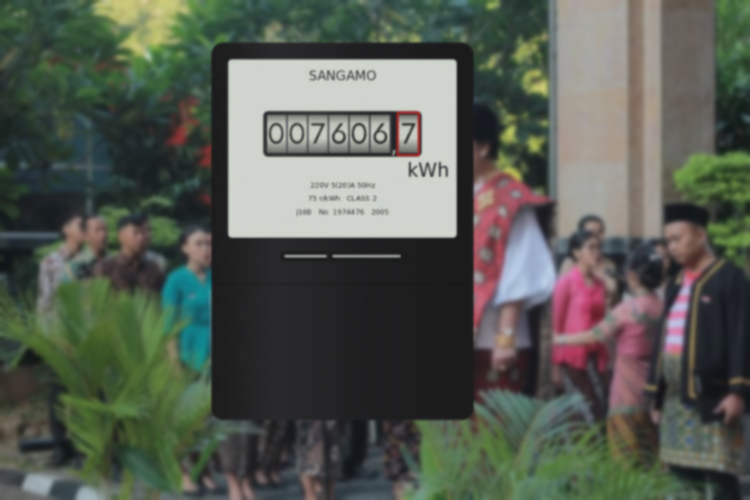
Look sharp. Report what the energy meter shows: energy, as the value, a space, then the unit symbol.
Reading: 7606.7 kWh
